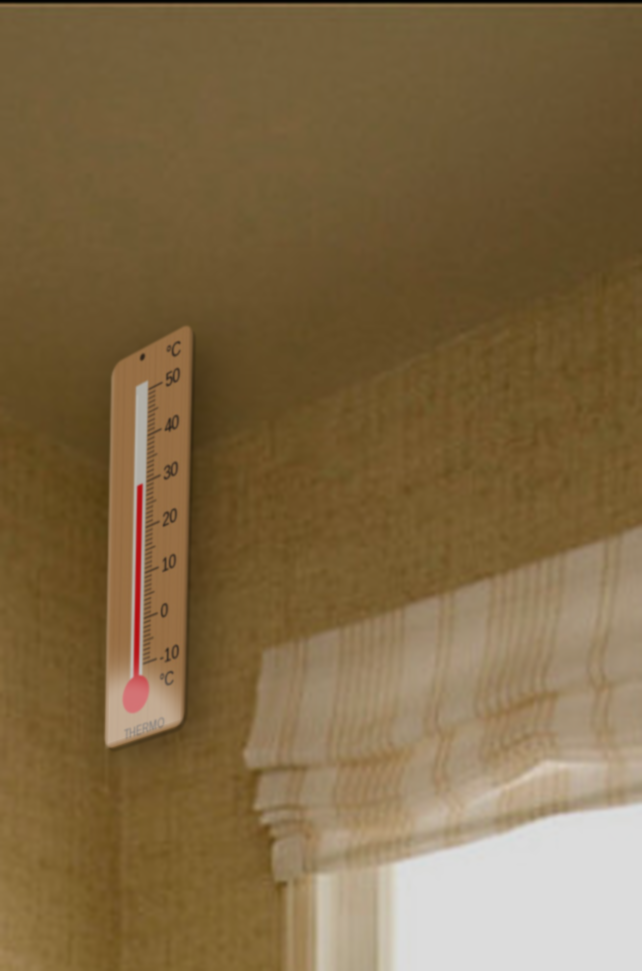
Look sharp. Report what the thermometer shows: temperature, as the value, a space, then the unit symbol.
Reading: 30 °C
